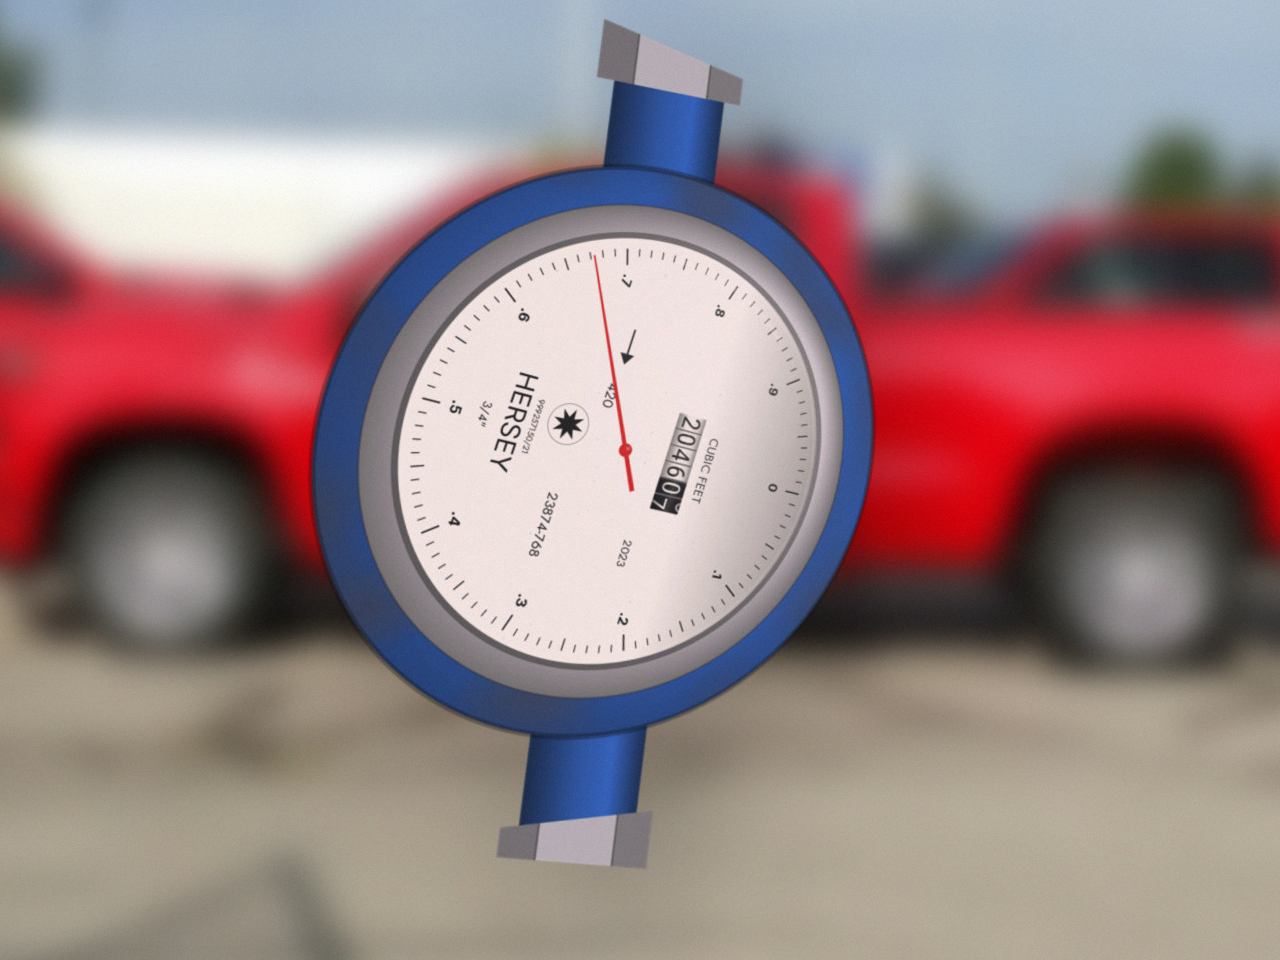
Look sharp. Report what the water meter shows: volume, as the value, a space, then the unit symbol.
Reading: 204606.67 ft³
